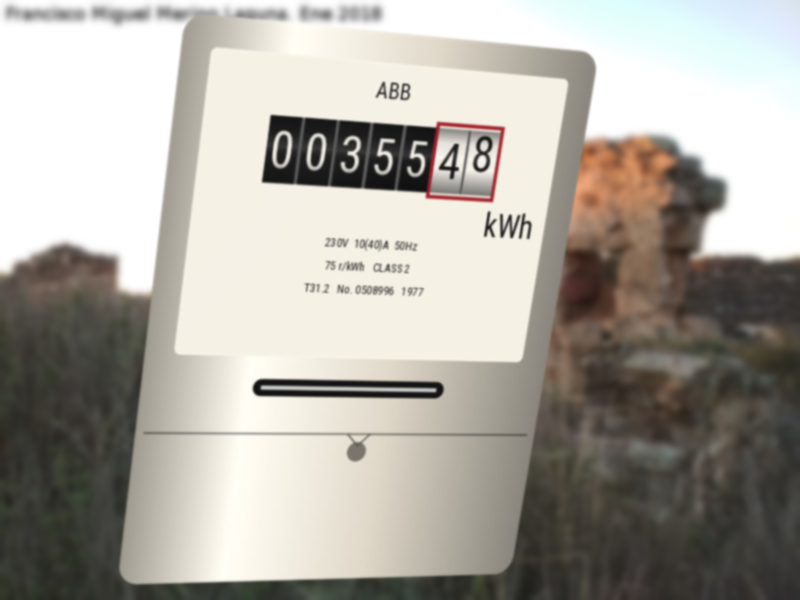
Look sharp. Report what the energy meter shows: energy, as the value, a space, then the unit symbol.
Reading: 355.48 kWh
